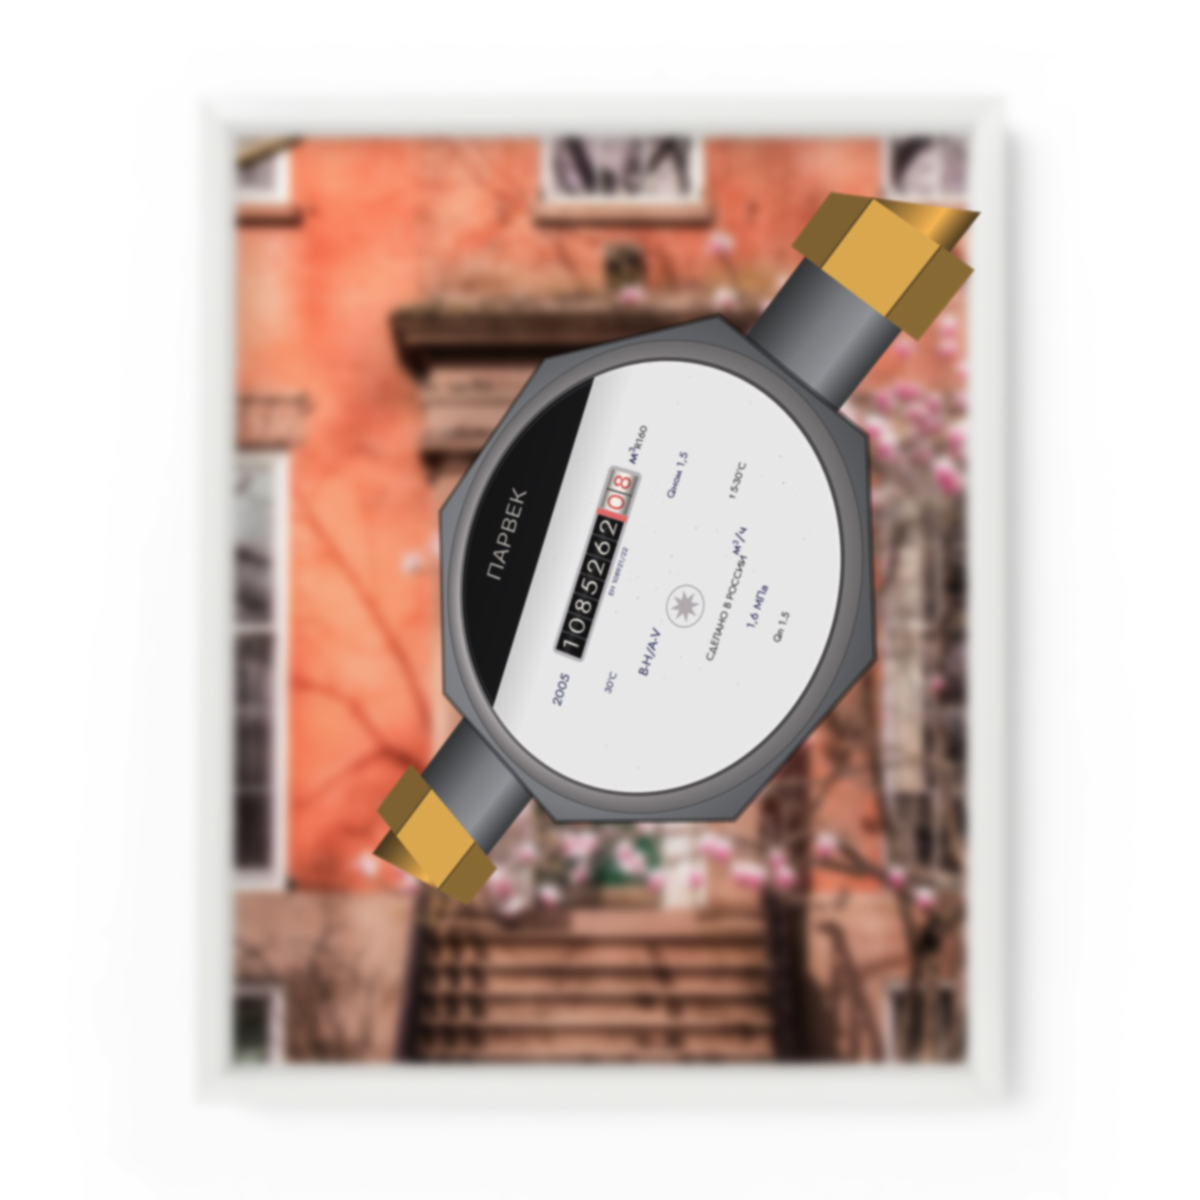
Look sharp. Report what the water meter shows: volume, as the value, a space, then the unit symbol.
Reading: 1085262.08 m³
